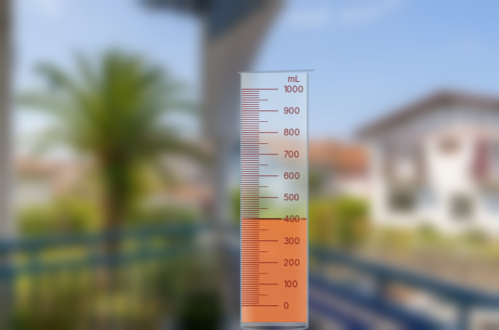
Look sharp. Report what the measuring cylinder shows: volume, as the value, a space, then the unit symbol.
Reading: 400 mL
